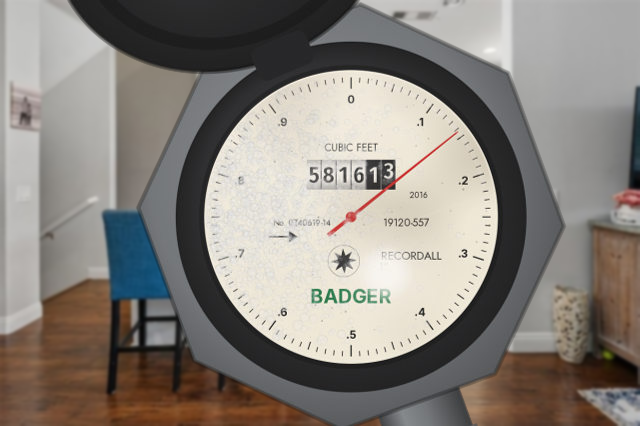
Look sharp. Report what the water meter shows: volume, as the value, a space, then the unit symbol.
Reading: 581613.14 ft³
